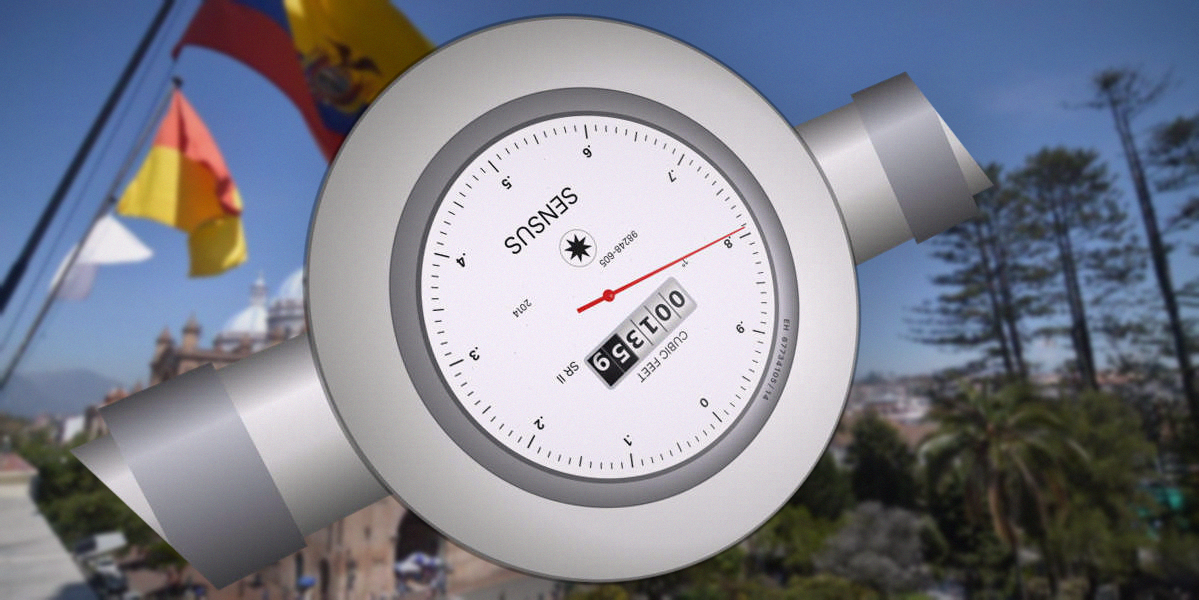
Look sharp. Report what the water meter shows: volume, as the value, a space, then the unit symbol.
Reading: 1358.79 ft³
